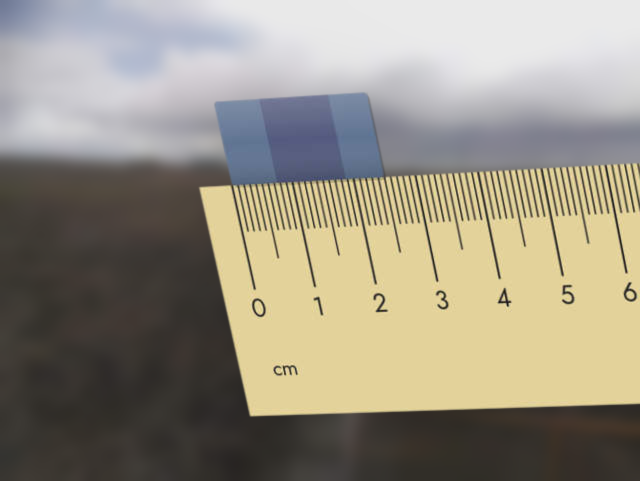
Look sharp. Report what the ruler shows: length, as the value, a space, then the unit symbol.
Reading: 2.5 cm
